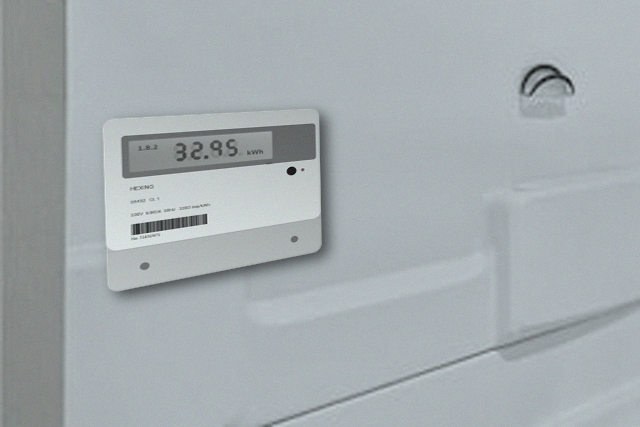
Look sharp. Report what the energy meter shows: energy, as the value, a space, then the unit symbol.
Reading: 32.95 kWh
